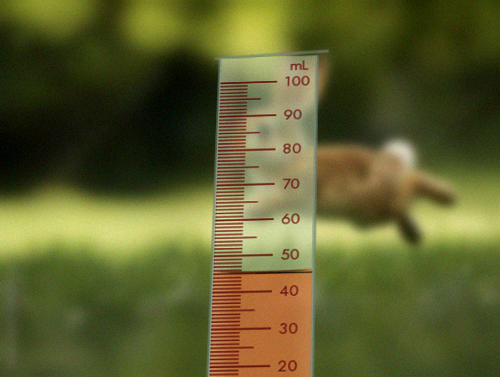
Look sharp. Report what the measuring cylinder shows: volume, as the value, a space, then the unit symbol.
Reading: 45 mL
